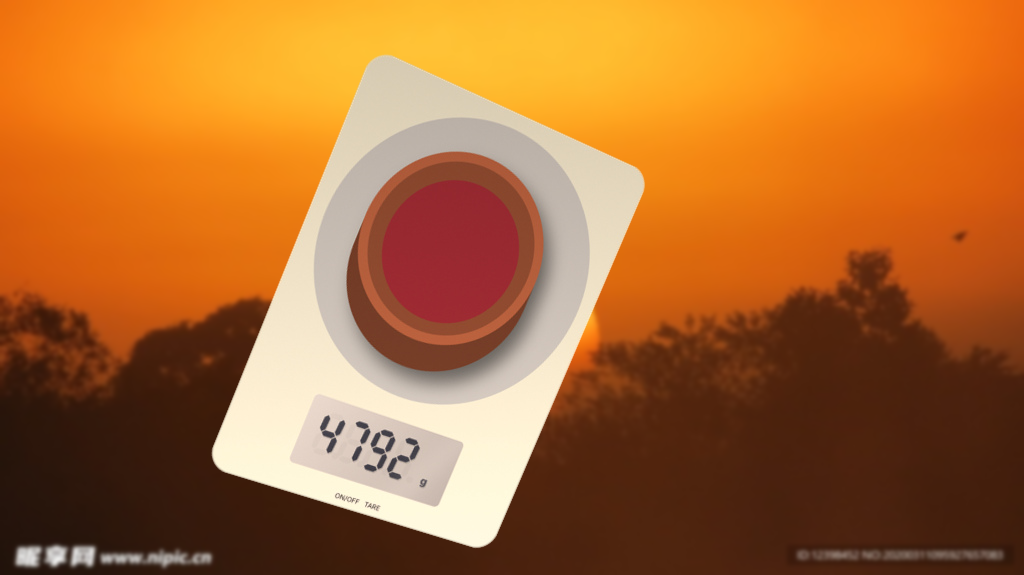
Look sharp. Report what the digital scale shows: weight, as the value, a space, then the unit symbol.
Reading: 4792 g
